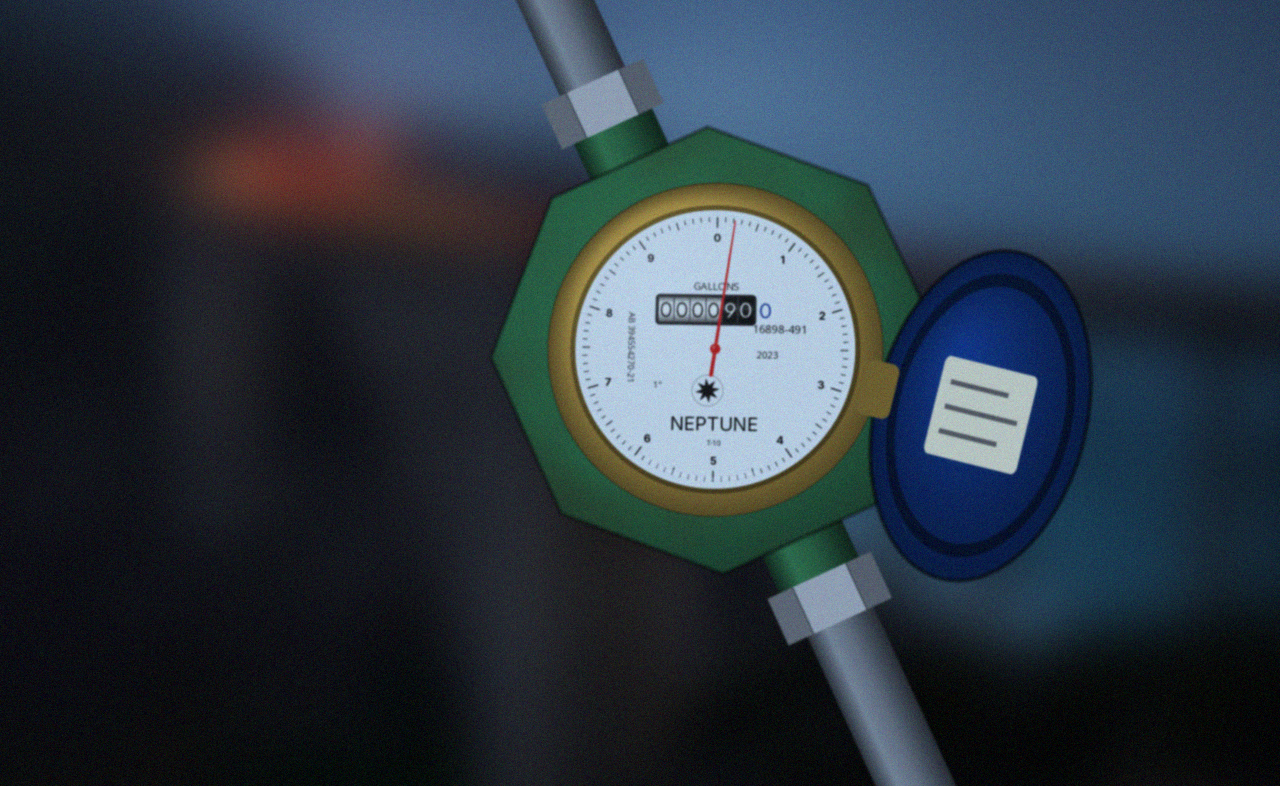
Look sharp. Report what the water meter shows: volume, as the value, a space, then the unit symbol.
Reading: 900.2 gal
